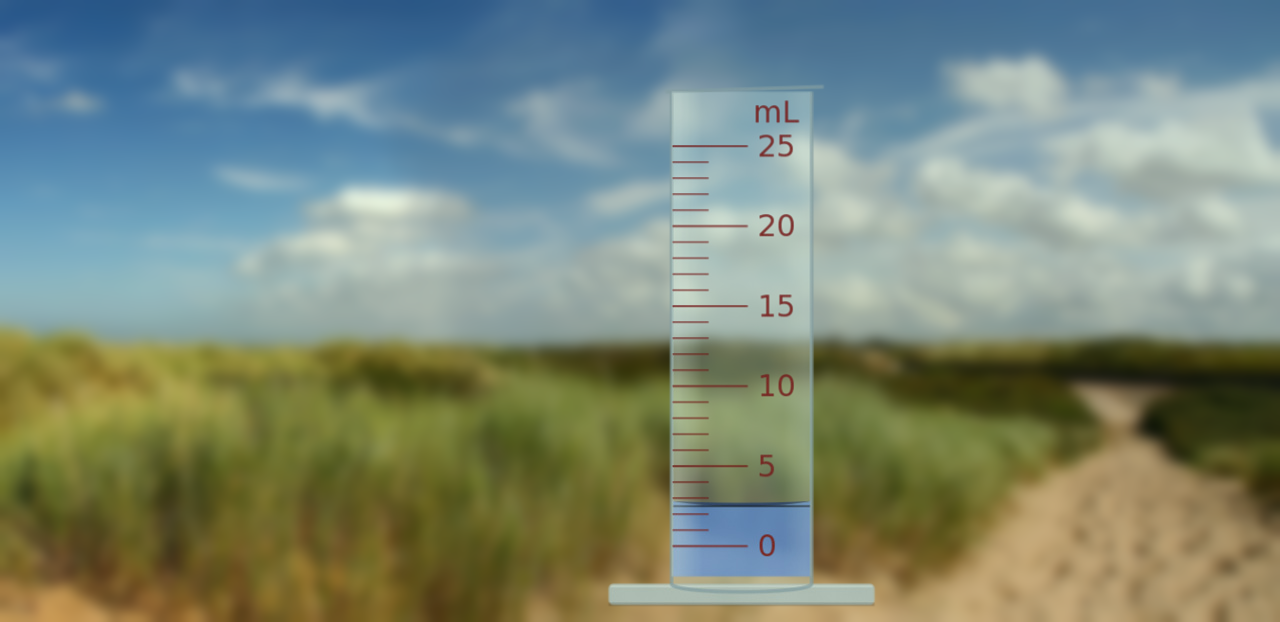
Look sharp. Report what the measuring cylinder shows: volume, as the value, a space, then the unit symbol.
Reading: 2.5 mL
